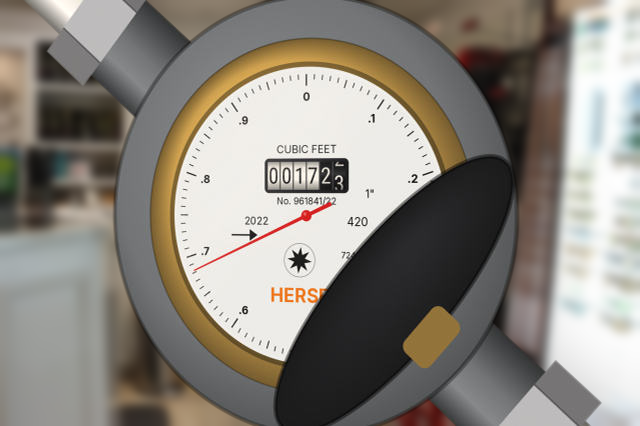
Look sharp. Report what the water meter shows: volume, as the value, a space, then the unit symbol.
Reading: 1722.68 ft³
